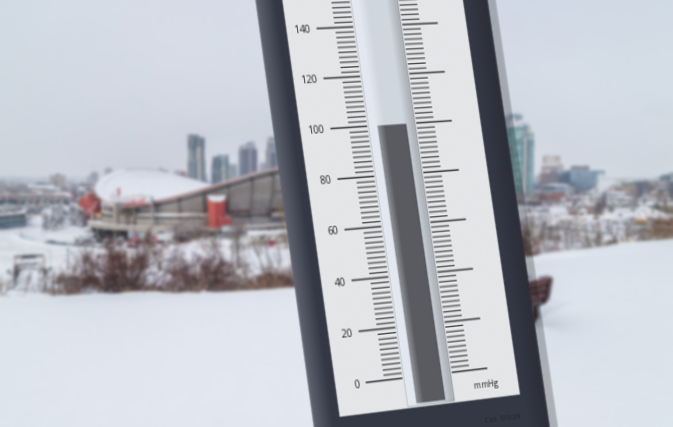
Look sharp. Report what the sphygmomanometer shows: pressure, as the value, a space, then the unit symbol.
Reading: 100 mmHg
